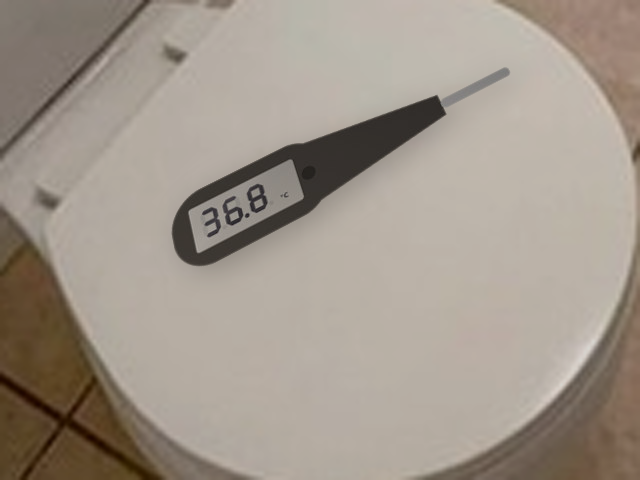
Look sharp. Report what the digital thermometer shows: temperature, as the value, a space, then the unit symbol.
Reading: 36.8 °C
